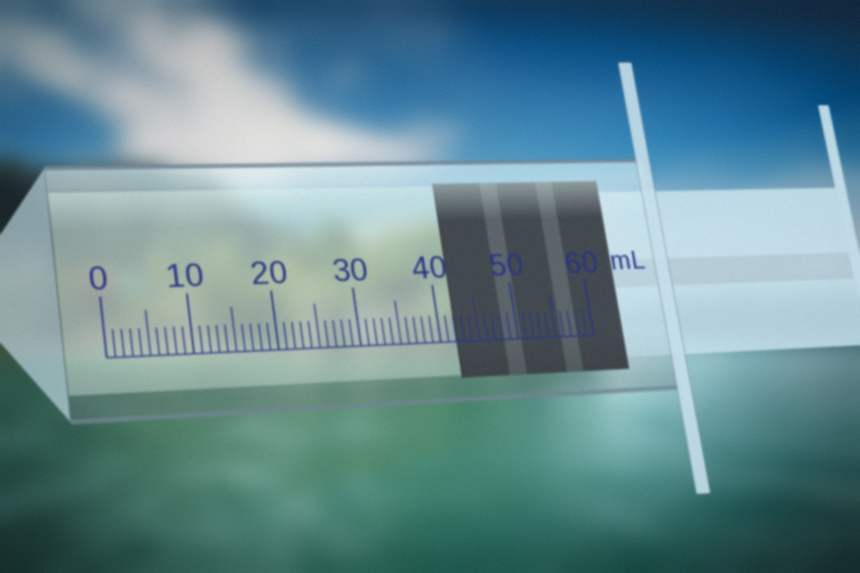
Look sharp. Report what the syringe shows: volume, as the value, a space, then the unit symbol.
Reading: 42 mL
